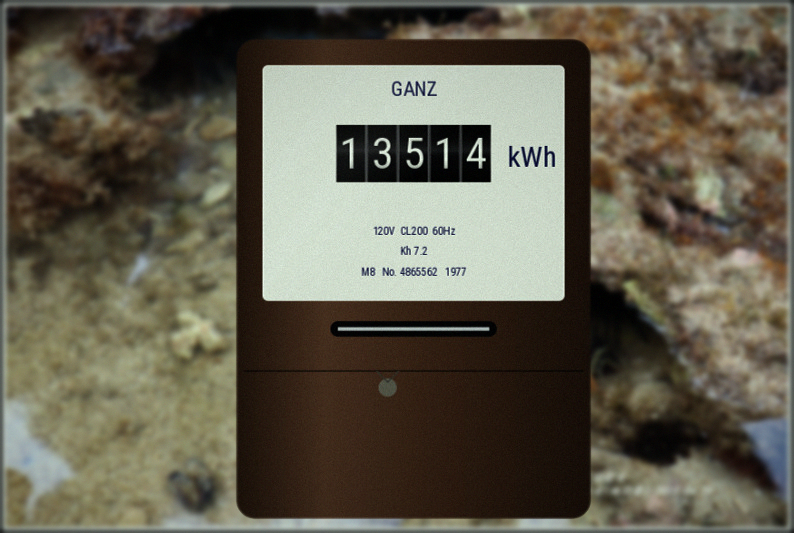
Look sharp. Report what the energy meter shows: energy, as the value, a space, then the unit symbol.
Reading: 13514 kWh
